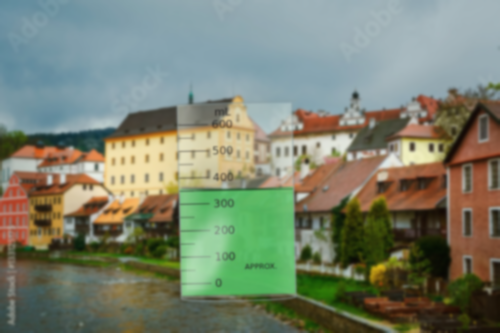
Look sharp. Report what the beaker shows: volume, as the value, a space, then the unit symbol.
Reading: 350 mL
